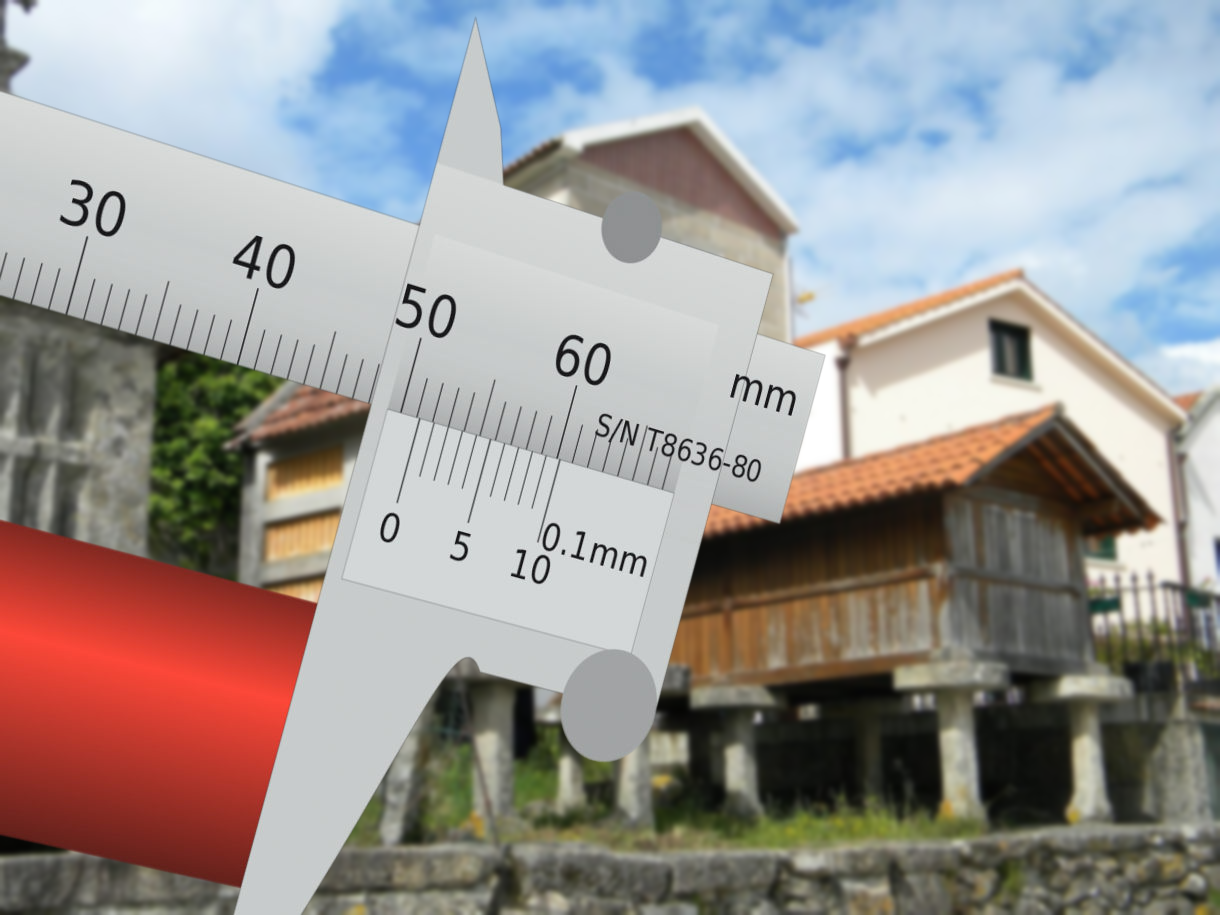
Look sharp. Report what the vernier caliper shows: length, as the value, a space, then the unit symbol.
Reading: 51.2 mm
